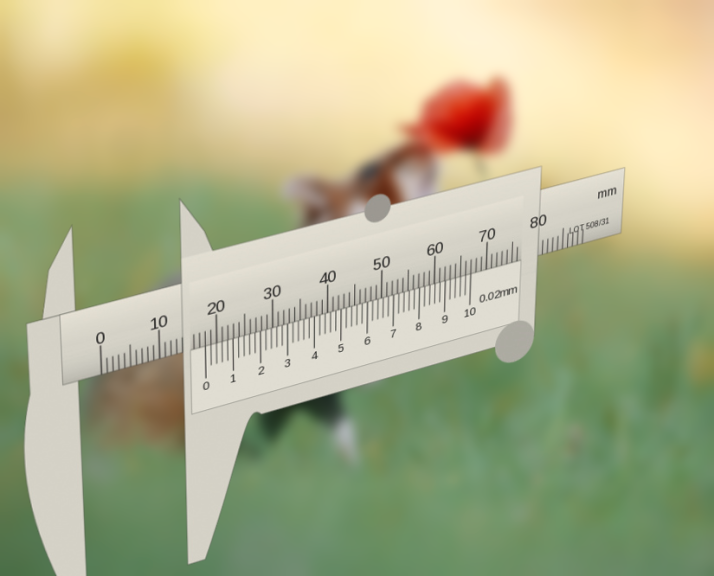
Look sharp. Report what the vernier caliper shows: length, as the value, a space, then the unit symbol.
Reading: 18.0 mm
